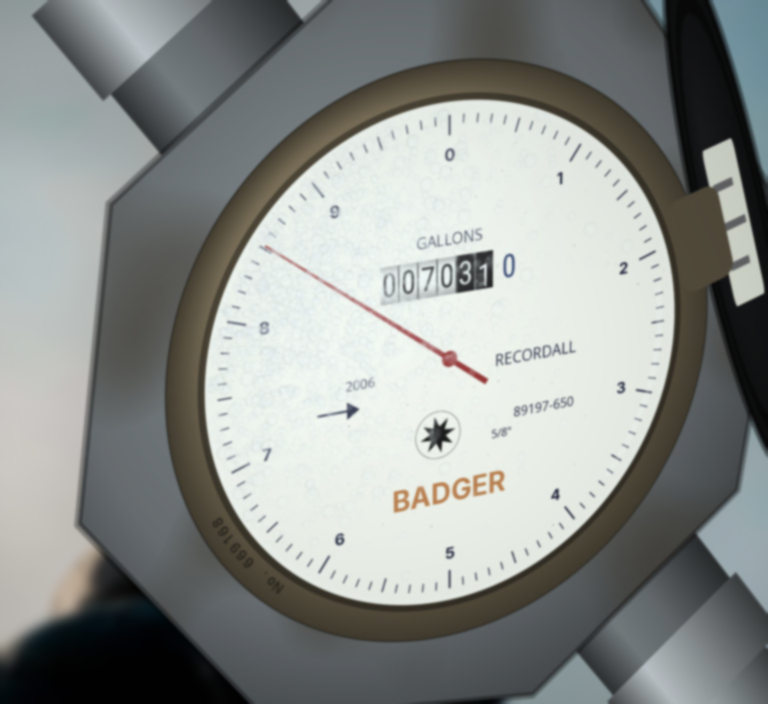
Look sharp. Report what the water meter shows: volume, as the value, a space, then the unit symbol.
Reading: 70308.5 gal
